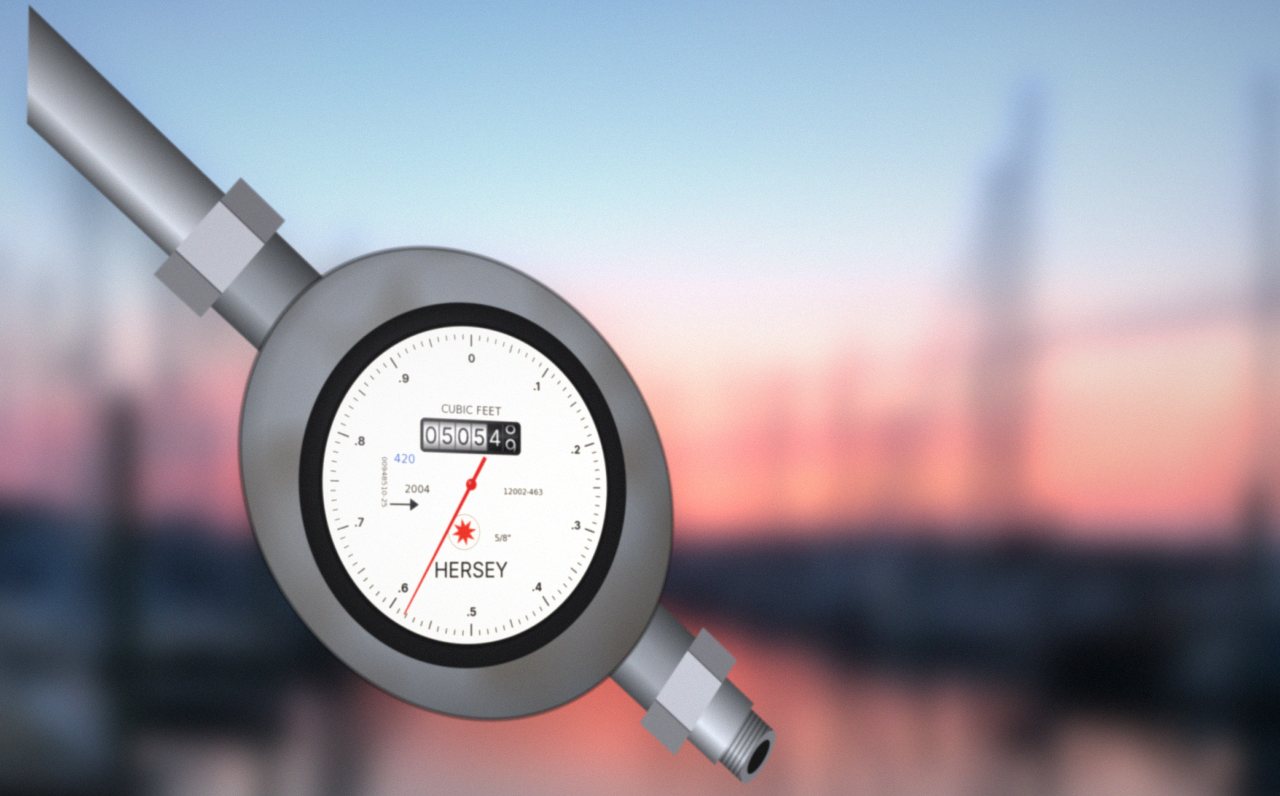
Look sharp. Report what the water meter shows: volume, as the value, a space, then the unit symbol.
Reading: 50548.58 ft³
